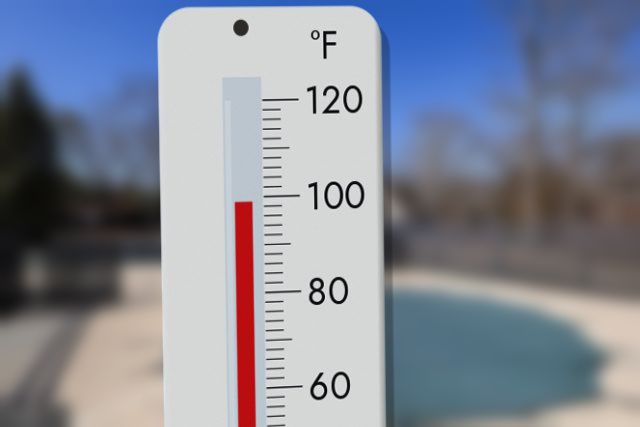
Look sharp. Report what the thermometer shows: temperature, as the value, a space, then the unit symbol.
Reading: 99 °F
